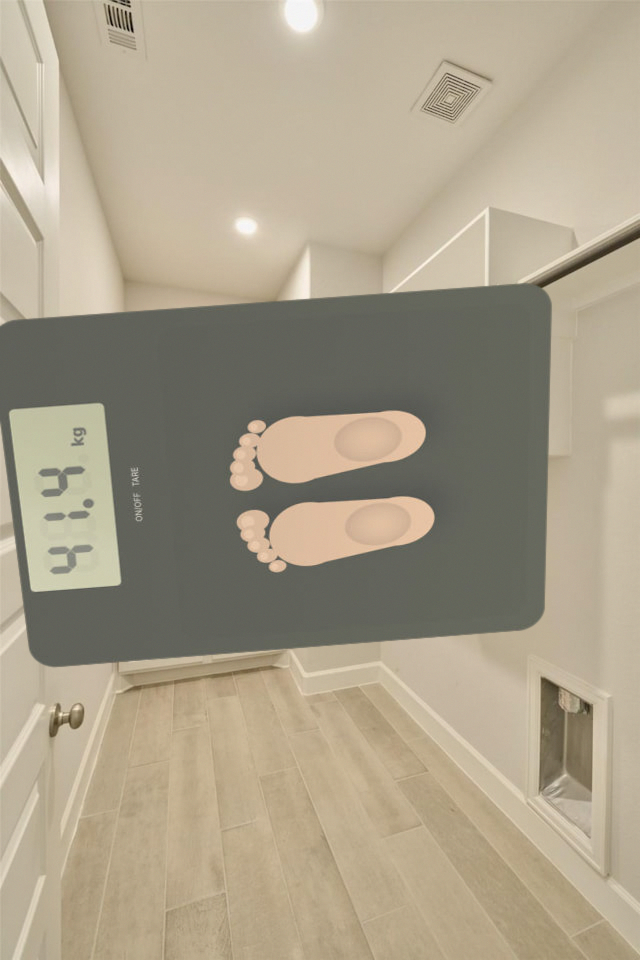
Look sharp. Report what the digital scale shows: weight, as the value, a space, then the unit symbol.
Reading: 41.4 kg
